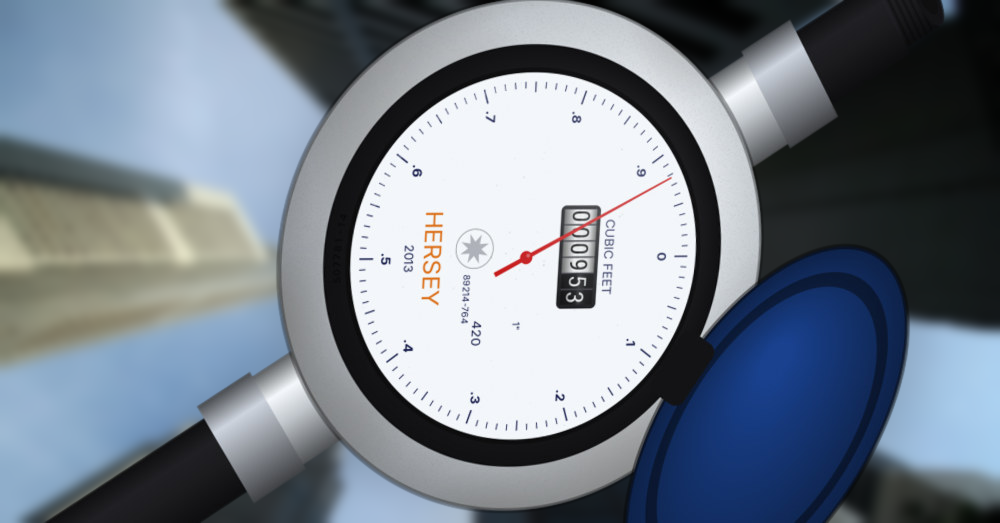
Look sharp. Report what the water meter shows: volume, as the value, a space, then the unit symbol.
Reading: 952.92 ft³
